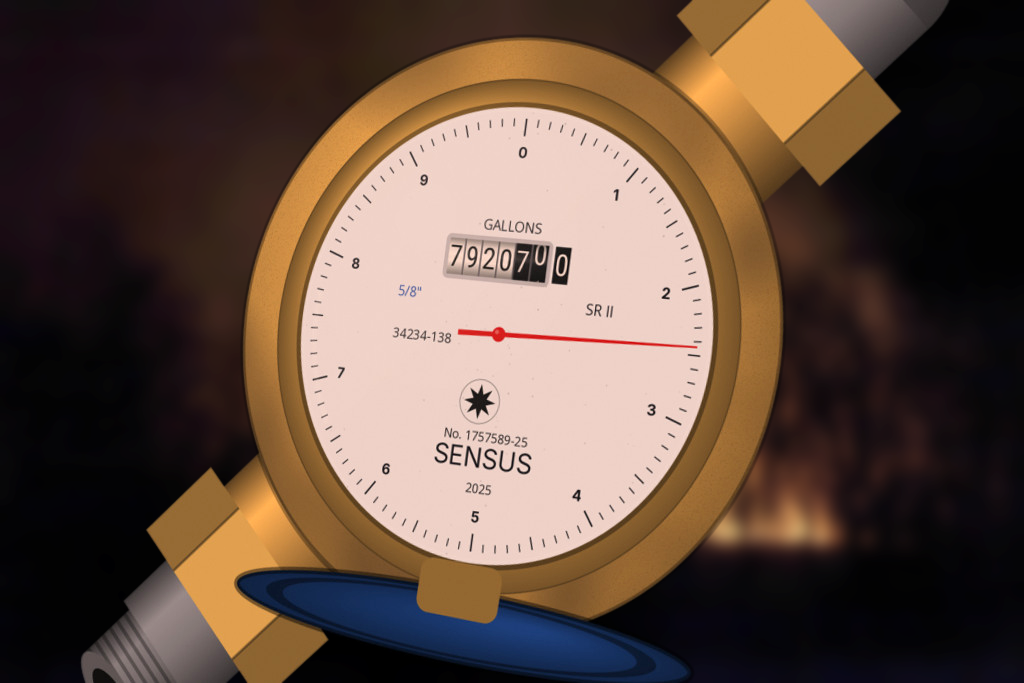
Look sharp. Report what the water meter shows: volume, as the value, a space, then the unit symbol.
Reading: 7920702.4 gal
